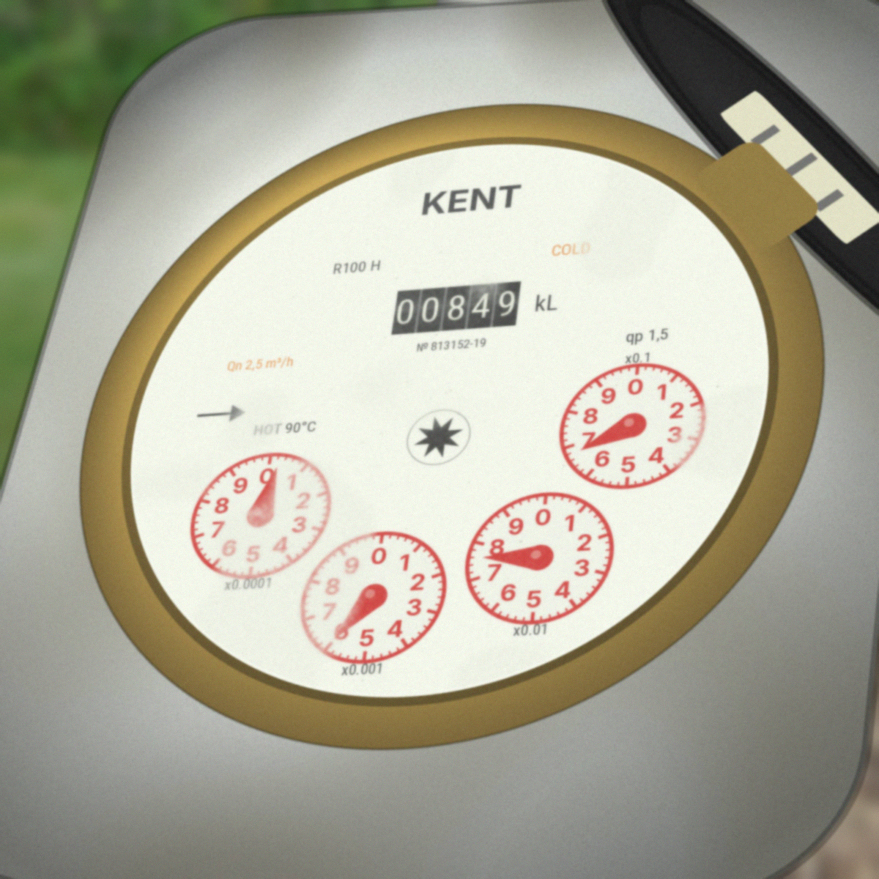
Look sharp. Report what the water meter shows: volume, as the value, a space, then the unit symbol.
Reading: 849.6760 kL
